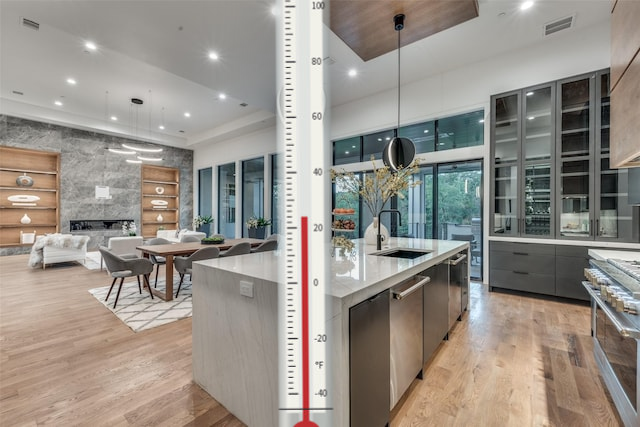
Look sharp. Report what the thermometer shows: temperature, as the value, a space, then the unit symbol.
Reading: 24 °F
